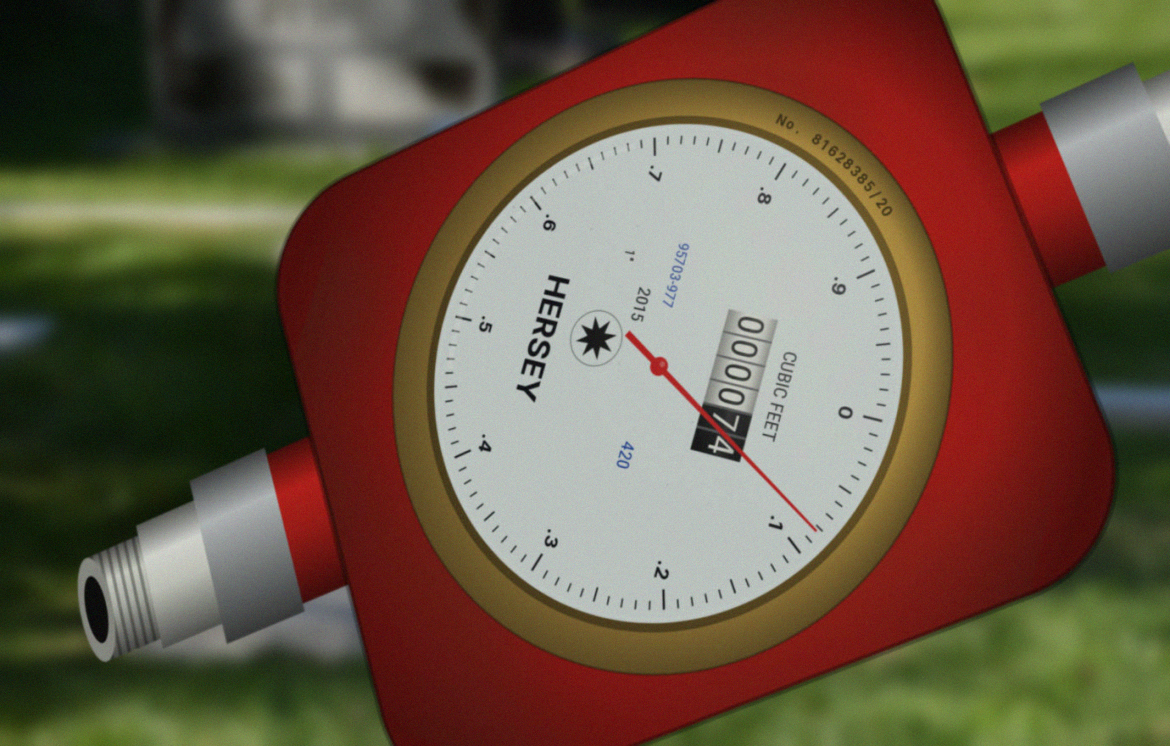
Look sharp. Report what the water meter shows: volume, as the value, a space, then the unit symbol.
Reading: 74.08 ft³
